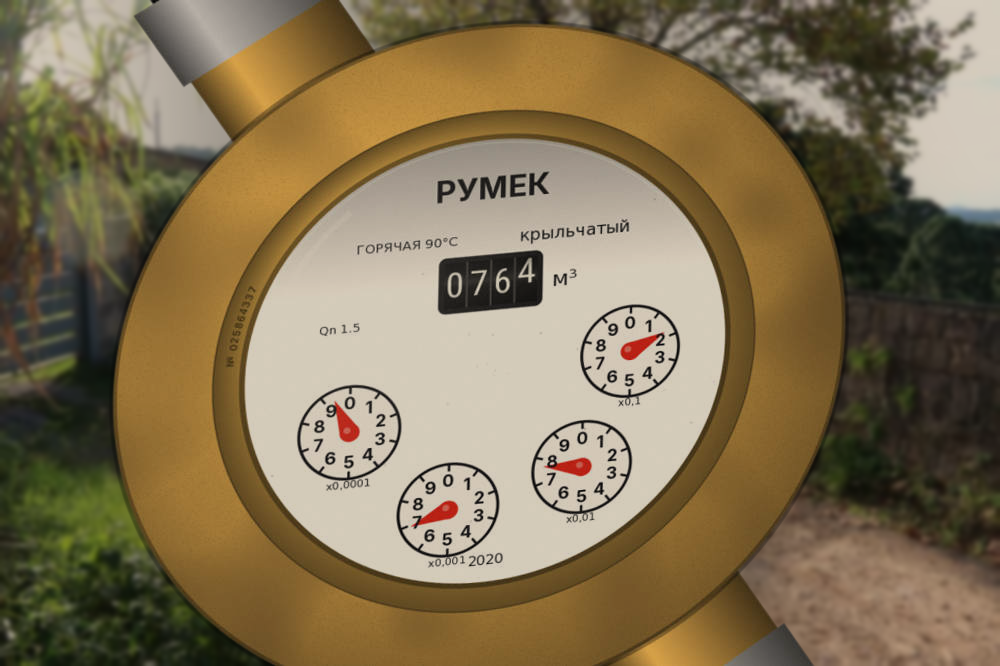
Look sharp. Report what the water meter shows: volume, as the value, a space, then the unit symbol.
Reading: 764.1769 m³
